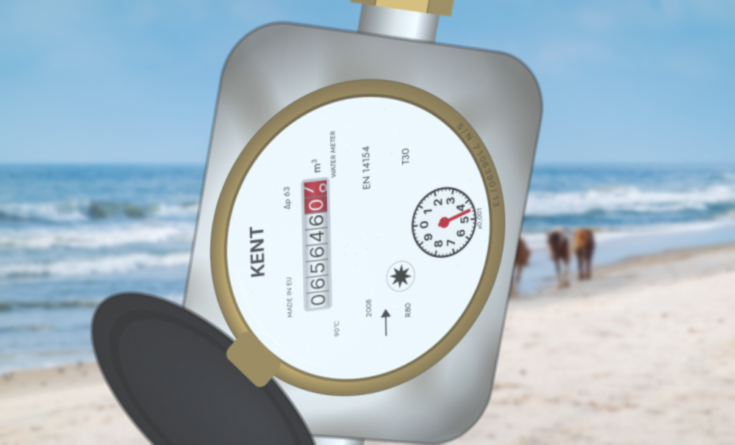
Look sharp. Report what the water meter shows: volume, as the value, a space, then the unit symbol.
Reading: 65646.074 m³
